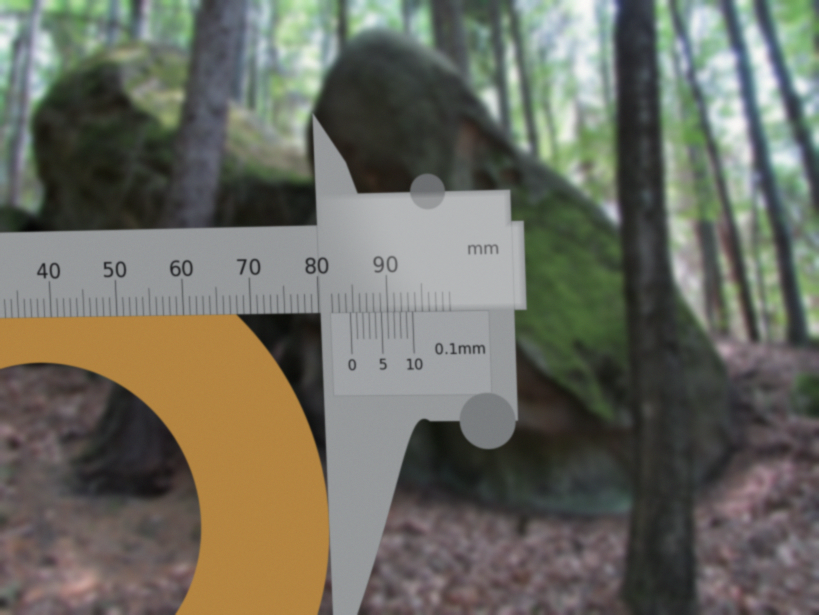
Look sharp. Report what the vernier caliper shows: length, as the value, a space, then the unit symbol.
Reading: 84.6 mm
